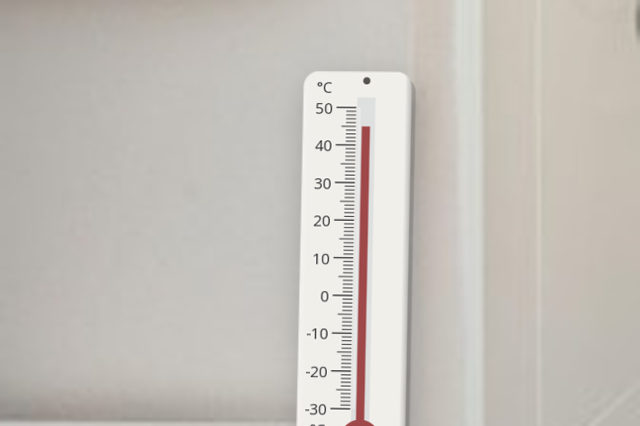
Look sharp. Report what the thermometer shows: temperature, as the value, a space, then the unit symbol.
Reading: 45 °C
